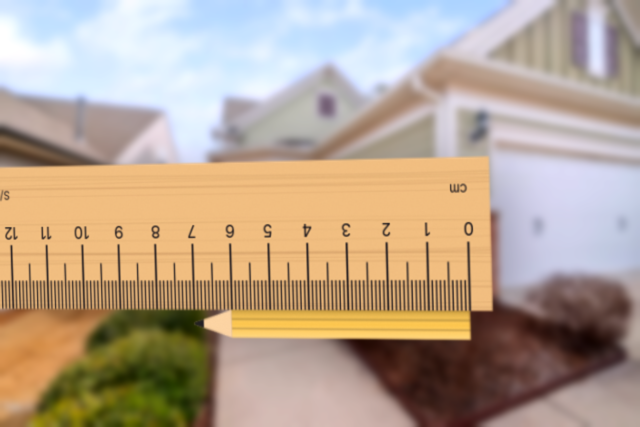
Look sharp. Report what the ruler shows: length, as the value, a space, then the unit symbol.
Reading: 7 cm
